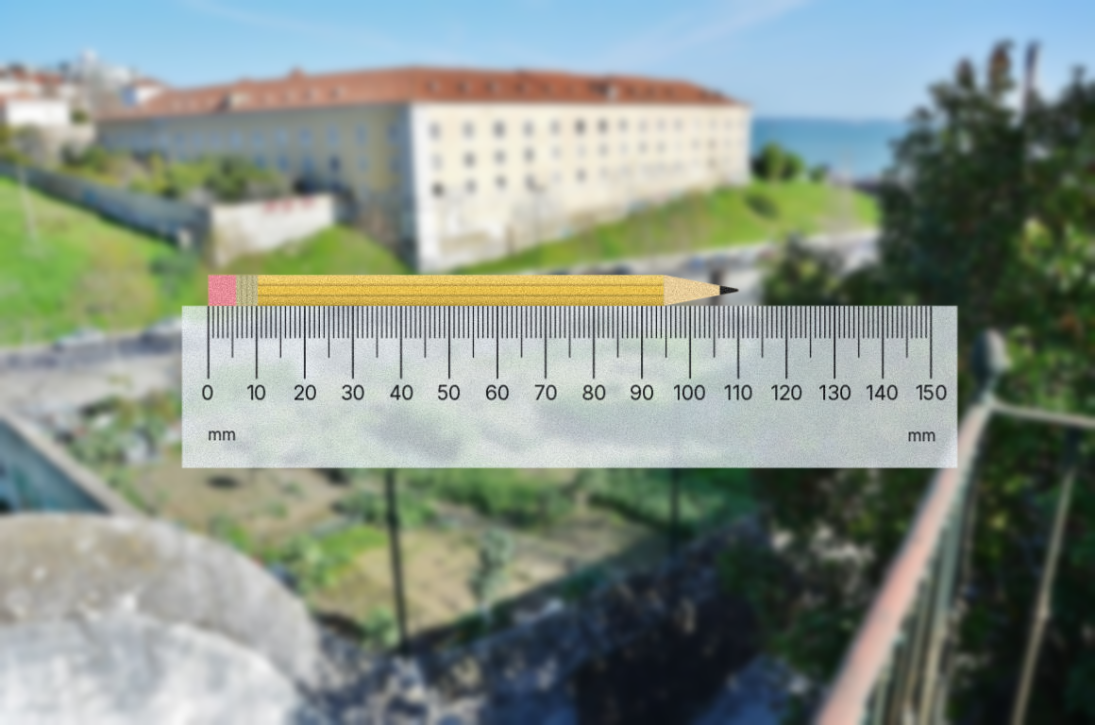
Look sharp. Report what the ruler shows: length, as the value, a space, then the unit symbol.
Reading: 110 mm
